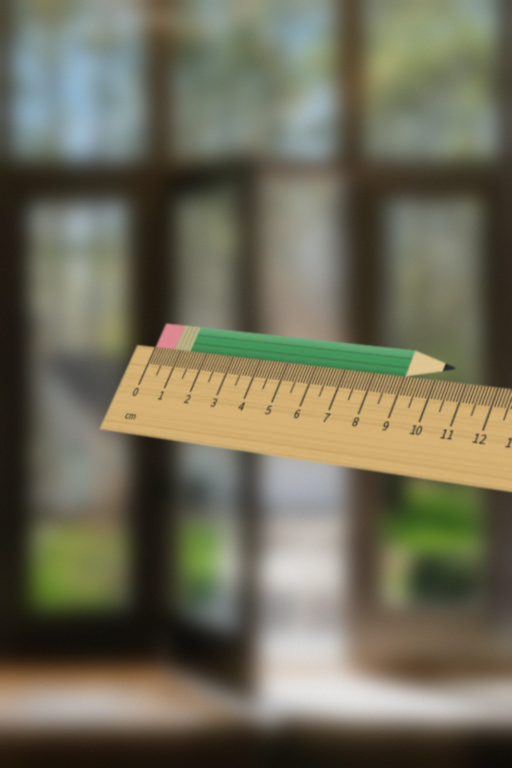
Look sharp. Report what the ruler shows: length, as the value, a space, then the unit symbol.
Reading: 10.5 cm
